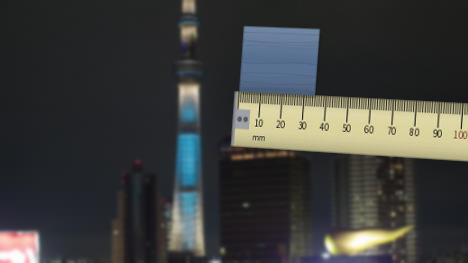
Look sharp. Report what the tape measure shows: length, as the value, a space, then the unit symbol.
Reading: 35 mm
